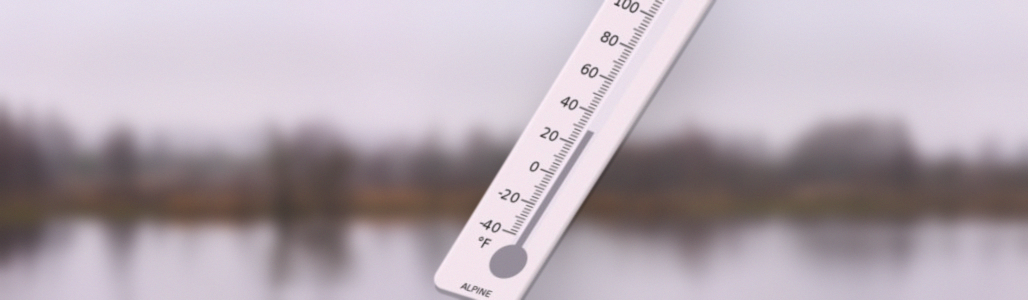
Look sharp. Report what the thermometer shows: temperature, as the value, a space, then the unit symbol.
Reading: 30 °F
